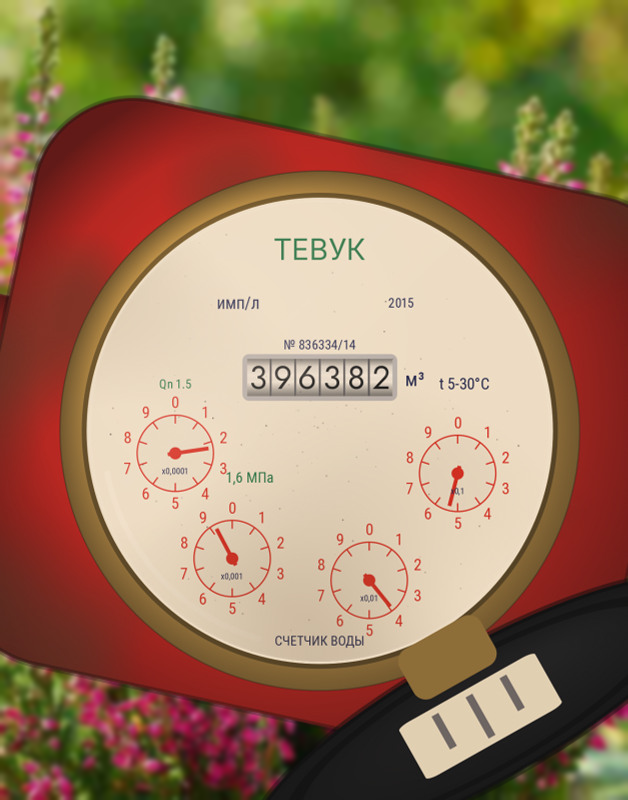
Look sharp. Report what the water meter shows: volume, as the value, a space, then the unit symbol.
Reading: 396382.5392 m³
